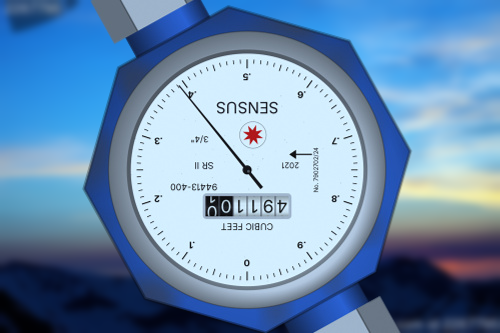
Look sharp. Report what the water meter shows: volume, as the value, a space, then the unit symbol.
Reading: 491100.39 ft³
